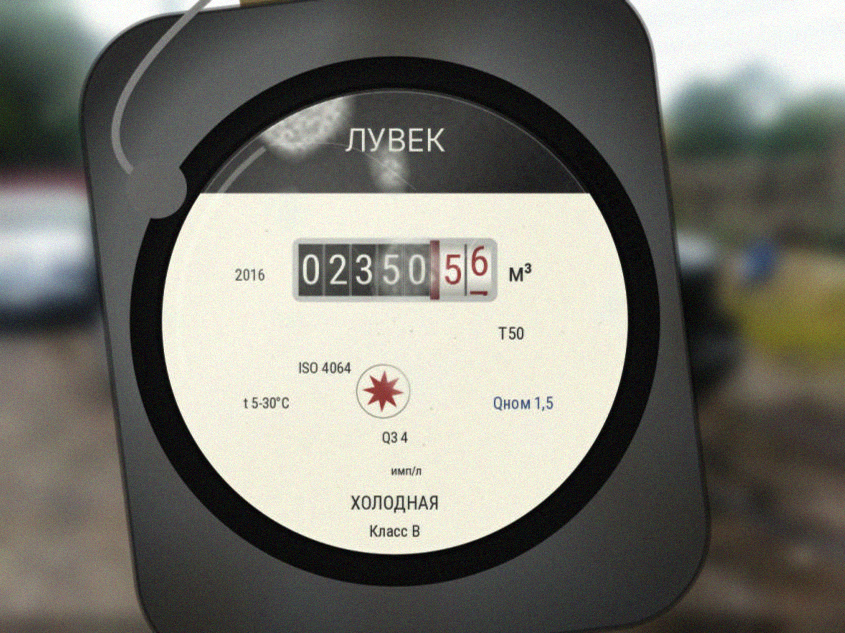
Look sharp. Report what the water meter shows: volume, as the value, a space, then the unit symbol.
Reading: 2350.56 m³
